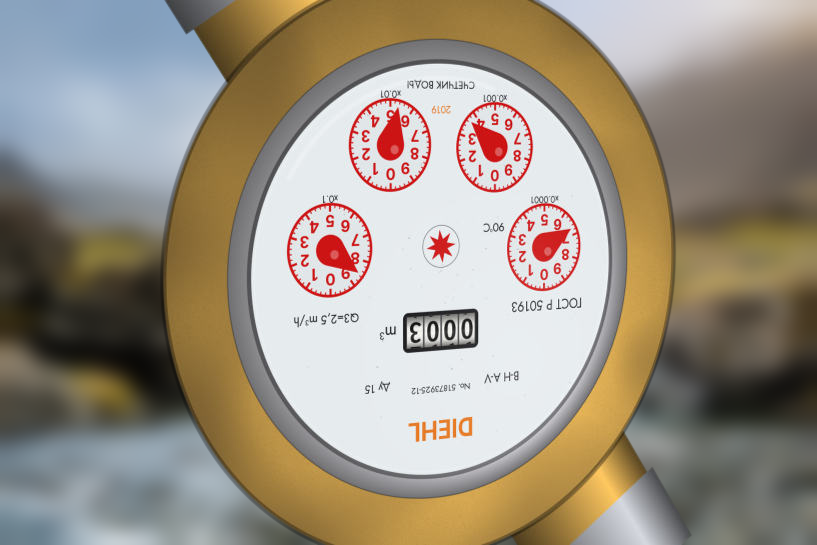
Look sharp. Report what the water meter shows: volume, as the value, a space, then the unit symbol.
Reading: 3.8536 m³
